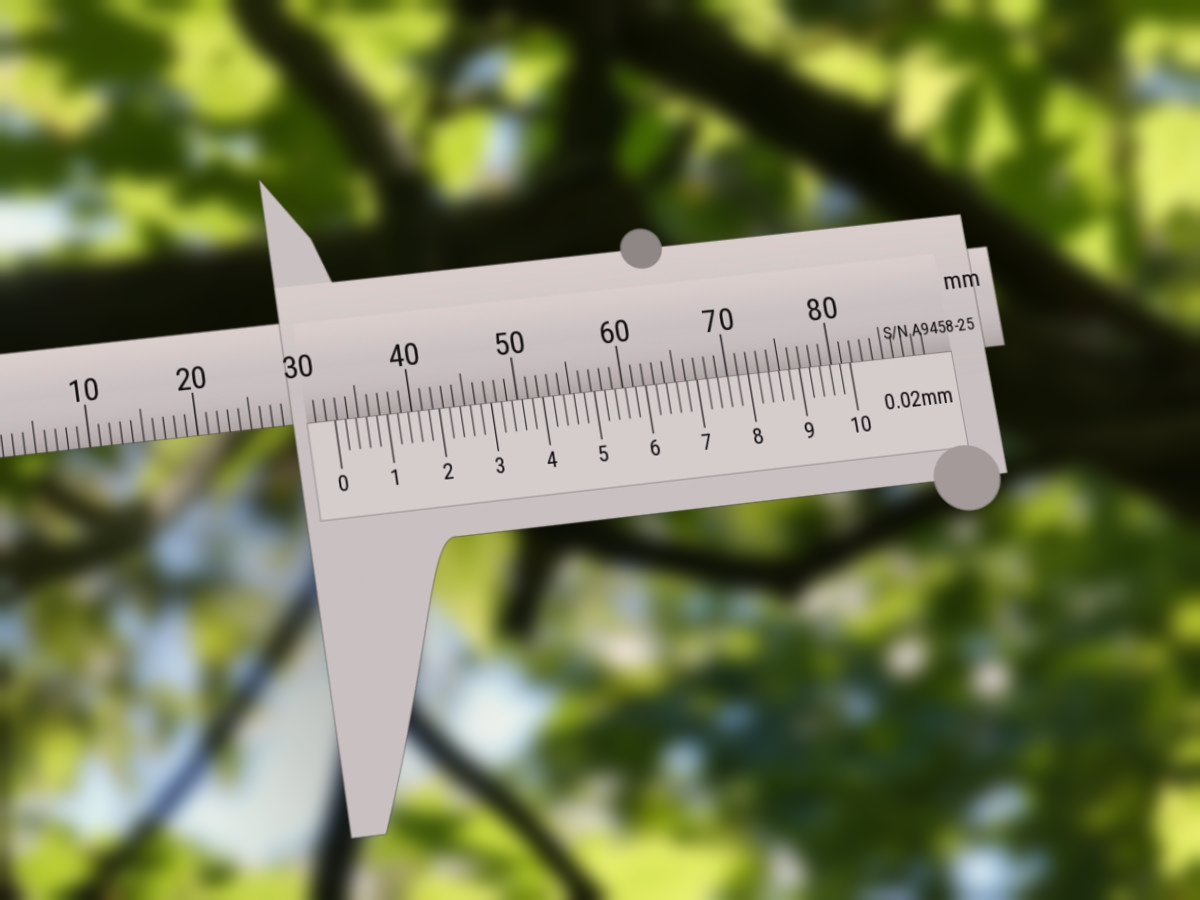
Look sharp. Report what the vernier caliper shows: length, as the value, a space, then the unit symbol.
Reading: 32.8 mm
